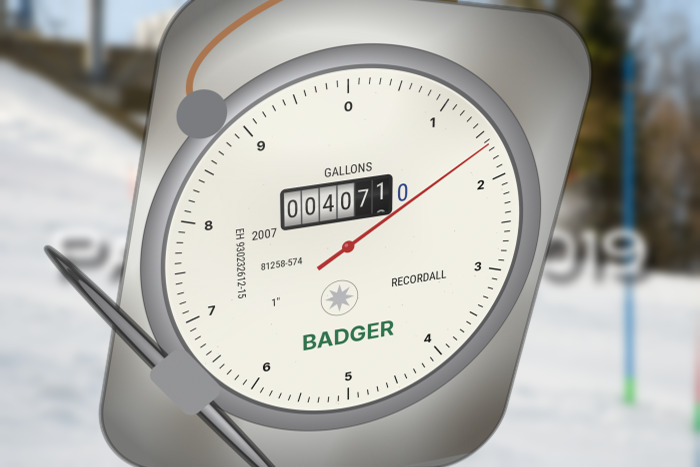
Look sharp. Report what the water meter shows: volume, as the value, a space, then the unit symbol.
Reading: 40711.6 gal
